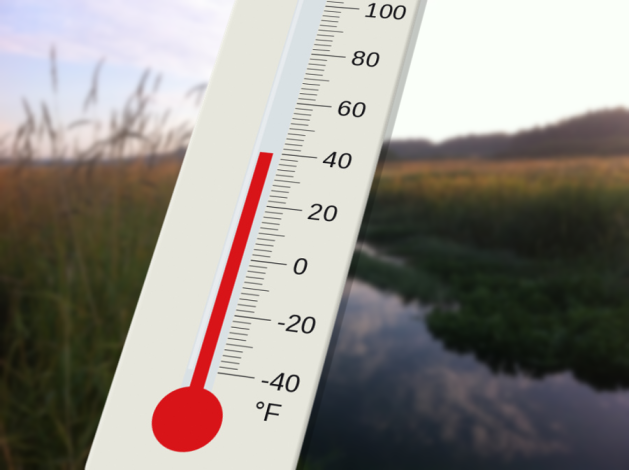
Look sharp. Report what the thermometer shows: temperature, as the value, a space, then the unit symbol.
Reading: 40 °F
